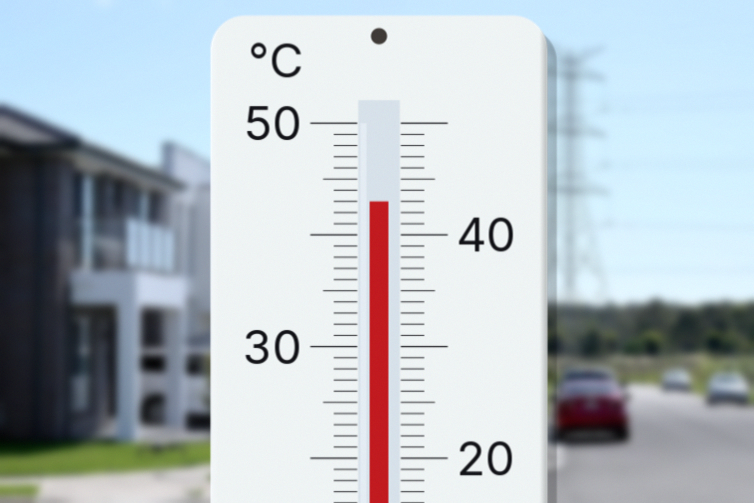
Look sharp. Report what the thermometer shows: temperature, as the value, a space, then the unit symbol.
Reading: 43 °C
